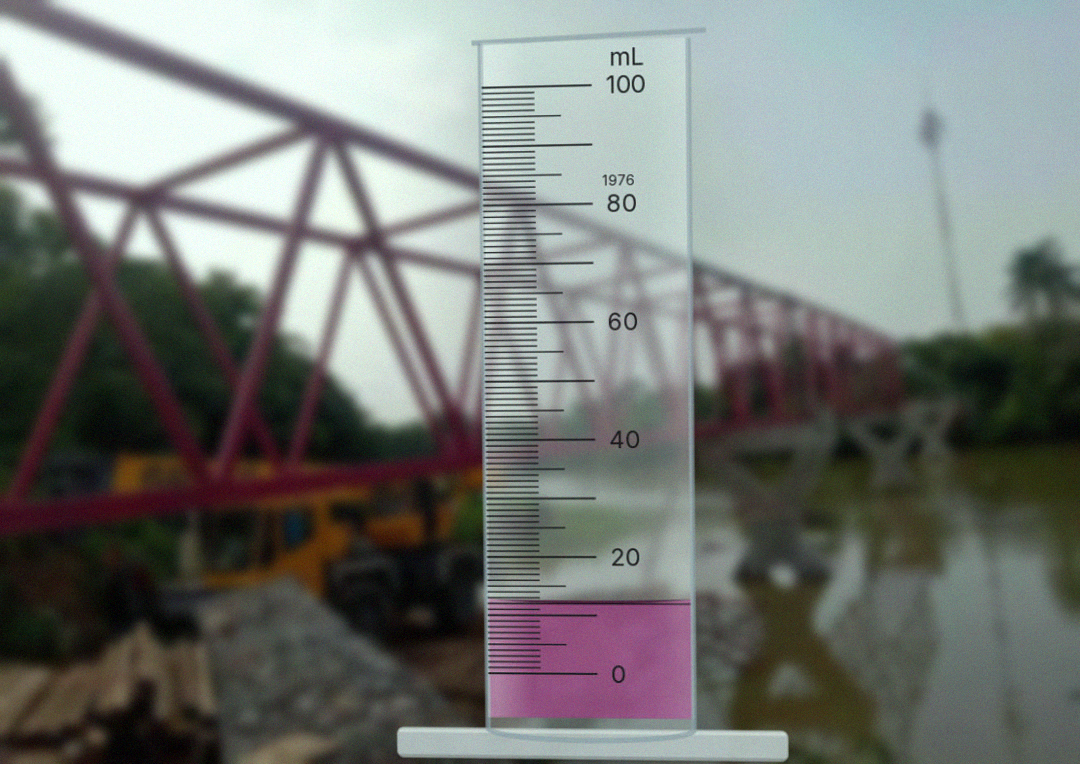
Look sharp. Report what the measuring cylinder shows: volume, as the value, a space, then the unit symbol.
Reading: 12 mL
